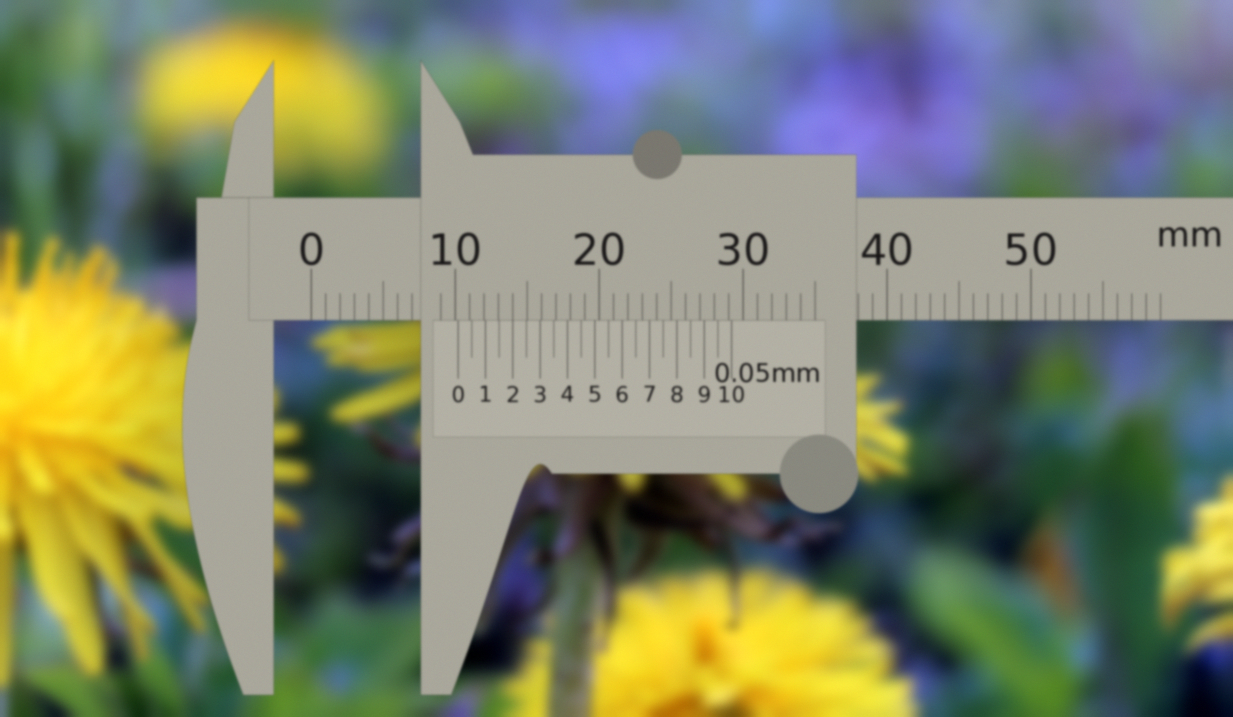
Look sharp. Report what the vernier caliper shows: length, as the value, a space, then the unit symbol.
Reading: 10.2 mm
